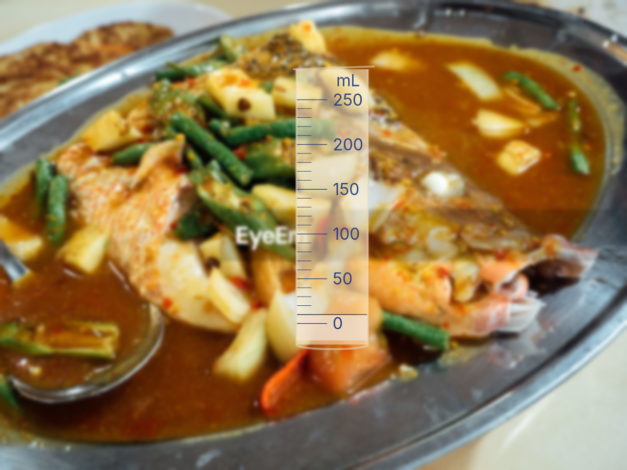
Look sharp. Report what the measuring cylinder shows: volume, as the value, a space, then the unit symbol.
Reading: 10 mL
